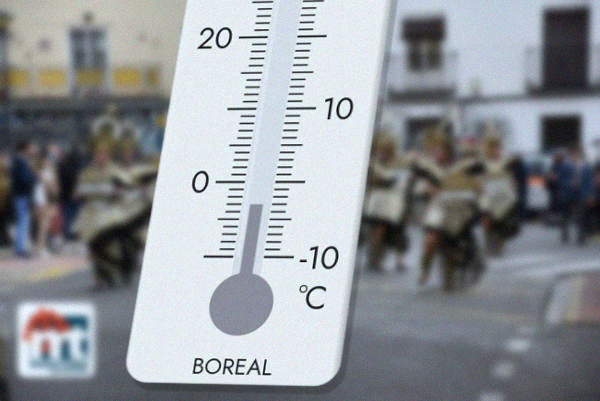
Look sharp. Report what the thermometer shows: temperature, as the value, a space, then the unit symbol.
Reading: -3 °C
